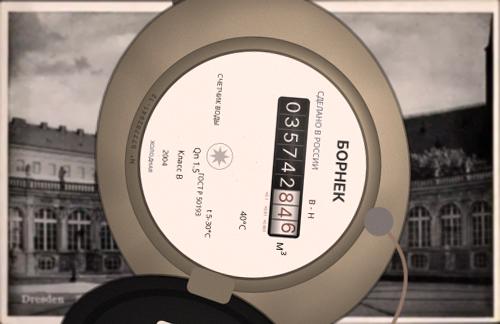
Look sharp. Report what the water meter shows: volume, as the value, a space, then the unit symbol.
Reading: 35742.846 m³
